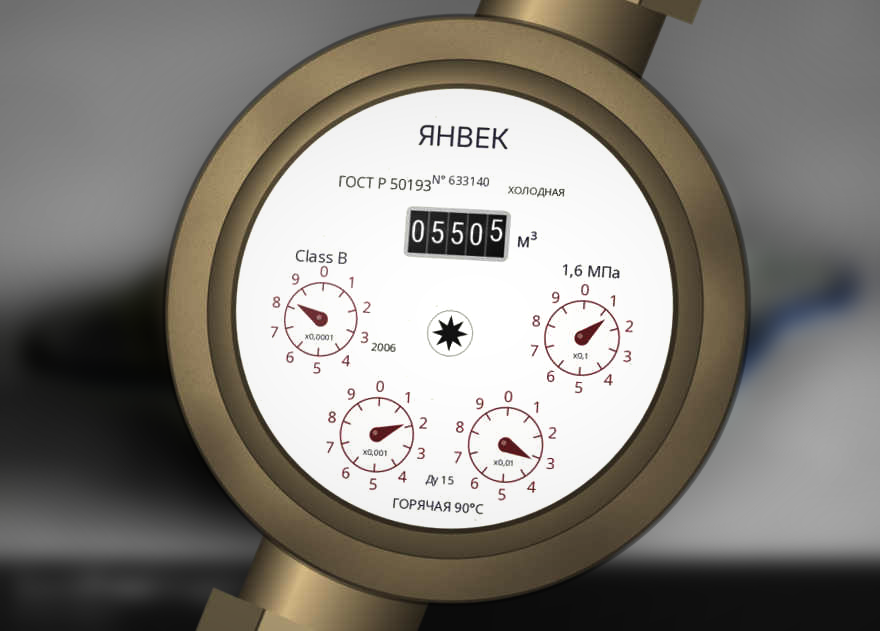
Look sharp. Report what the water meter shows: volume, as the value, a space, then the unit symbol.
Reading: 5505.1318 m³
